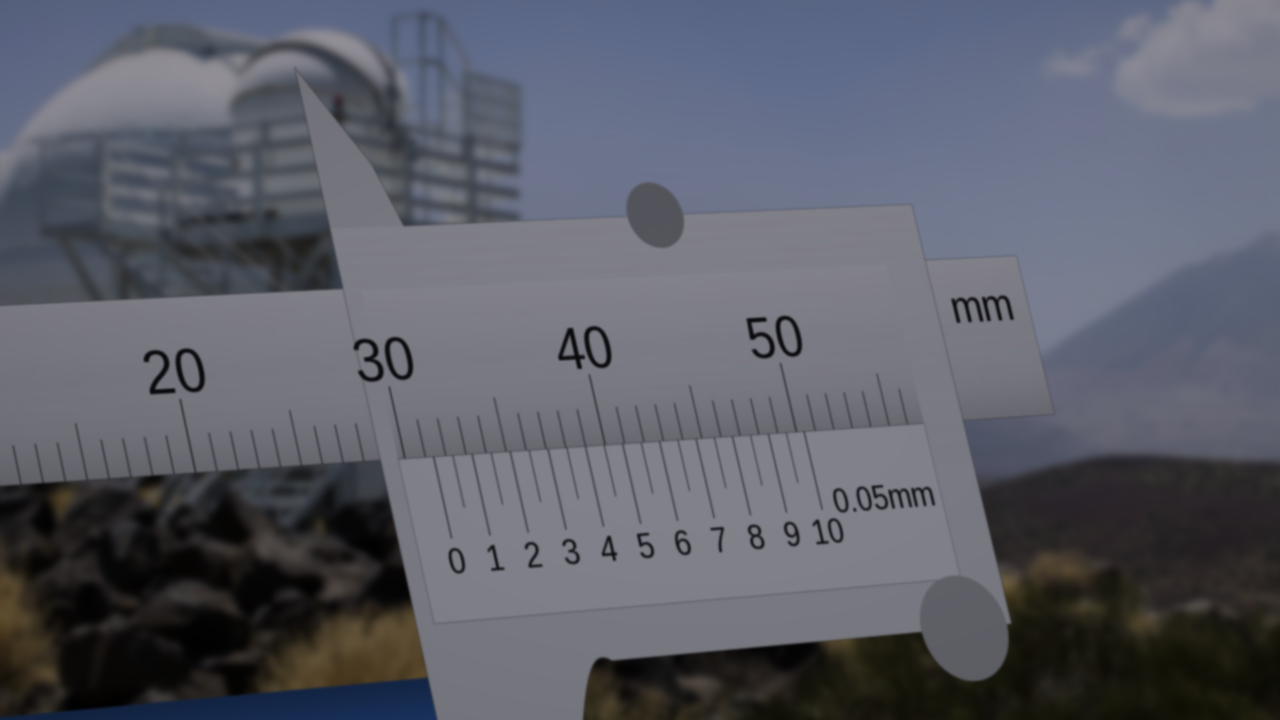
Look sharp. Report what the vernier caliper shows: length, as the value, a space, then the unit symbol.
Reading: 31.4 mm
